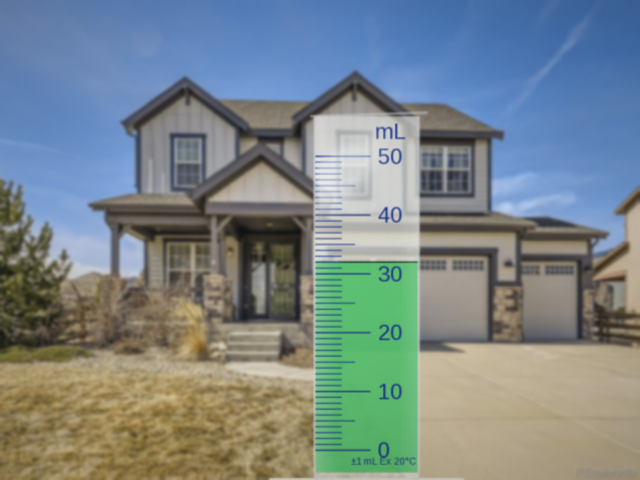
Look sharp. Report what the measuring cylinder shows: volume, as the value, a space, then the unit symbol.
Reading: 32 mL
